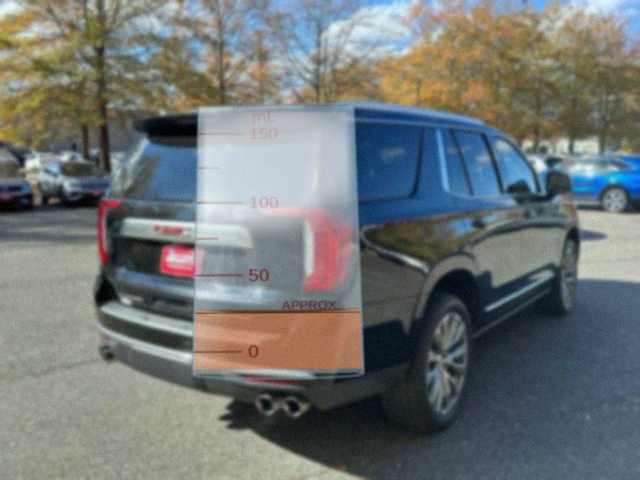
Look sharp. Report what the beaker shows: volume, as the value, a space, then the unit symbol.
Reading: 25 mL
